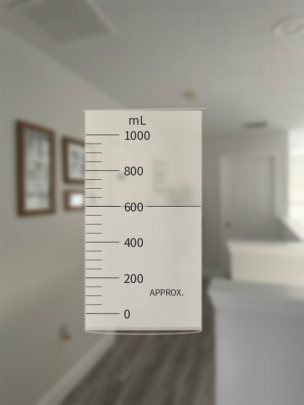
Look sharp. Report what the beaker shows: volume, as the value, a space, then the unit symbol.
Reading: 600 mL
